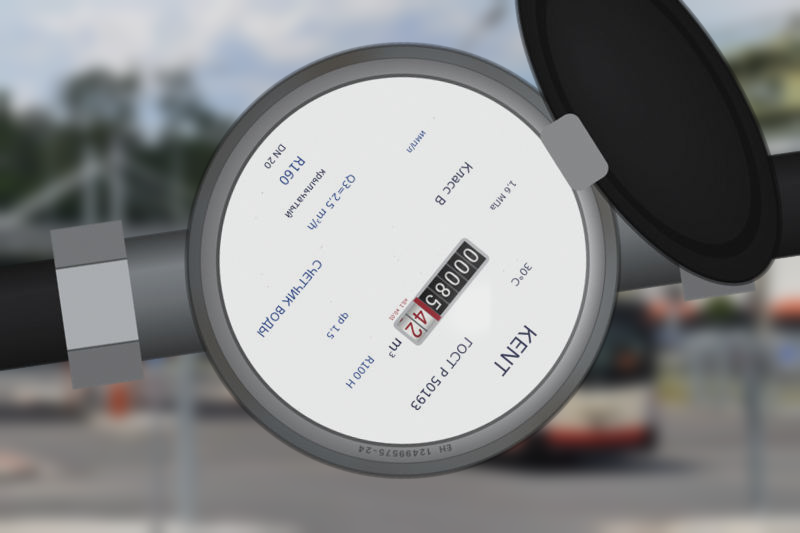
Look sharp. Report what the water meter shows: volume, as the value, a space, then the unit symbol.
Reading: 85.42 m³
